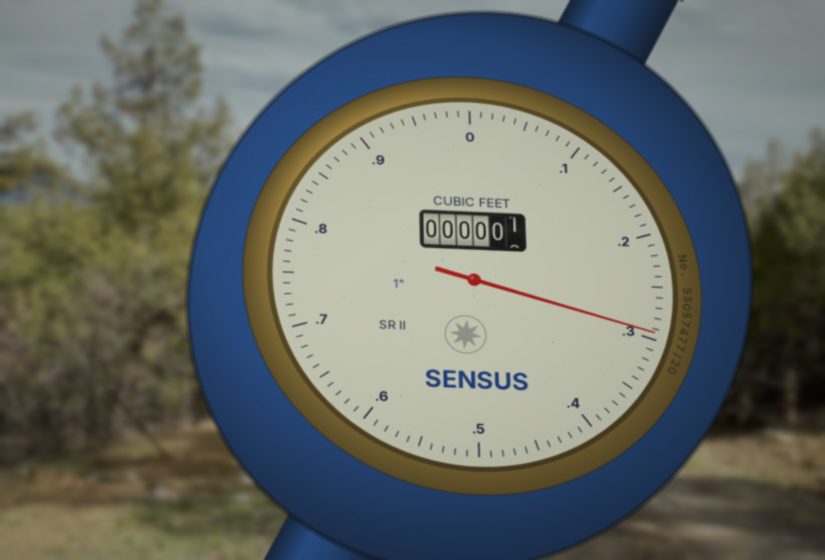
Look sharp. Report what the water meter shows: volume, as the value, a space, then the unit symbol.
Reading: 1.29 ft³
